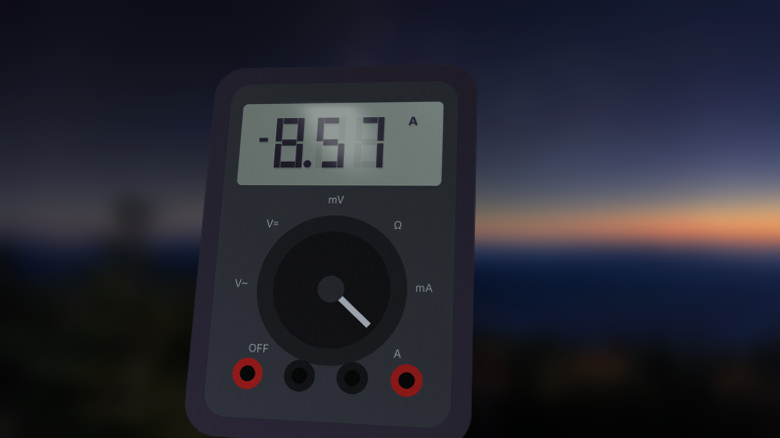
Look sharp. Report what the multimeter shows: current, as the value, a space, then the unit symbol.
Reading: -8.57 A
